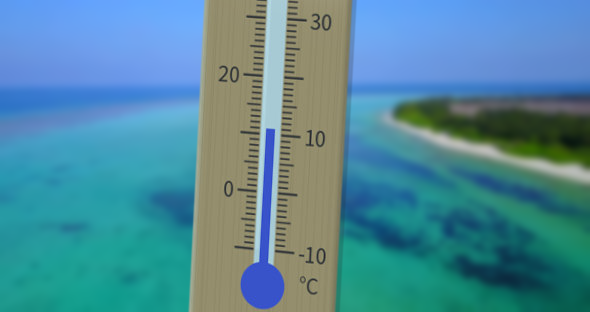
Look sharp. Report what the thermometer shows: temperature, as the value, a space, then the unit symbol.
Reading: 11 °C
